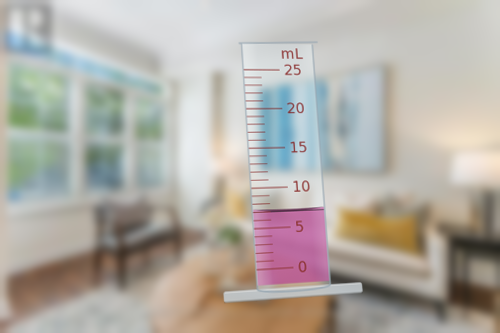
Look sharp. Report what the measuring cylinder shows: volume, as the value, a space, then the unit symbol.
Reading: 7 mL
